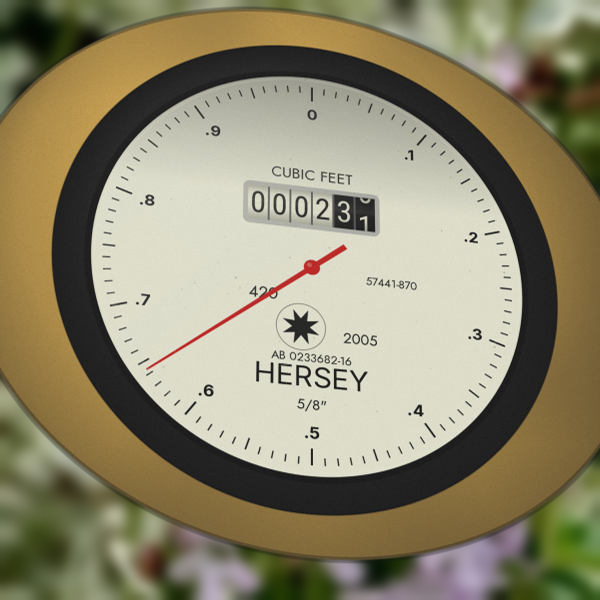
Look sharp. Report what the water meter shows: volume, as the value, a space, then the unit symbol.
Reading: 230.64 ft³
